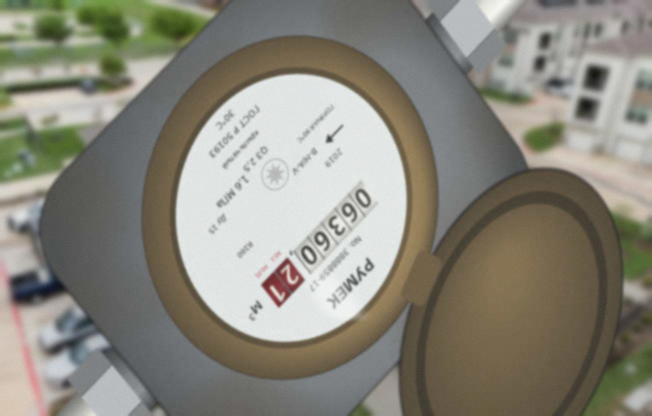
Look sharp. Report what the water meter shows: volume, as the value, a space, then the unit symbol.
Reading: 6360.21 m³
